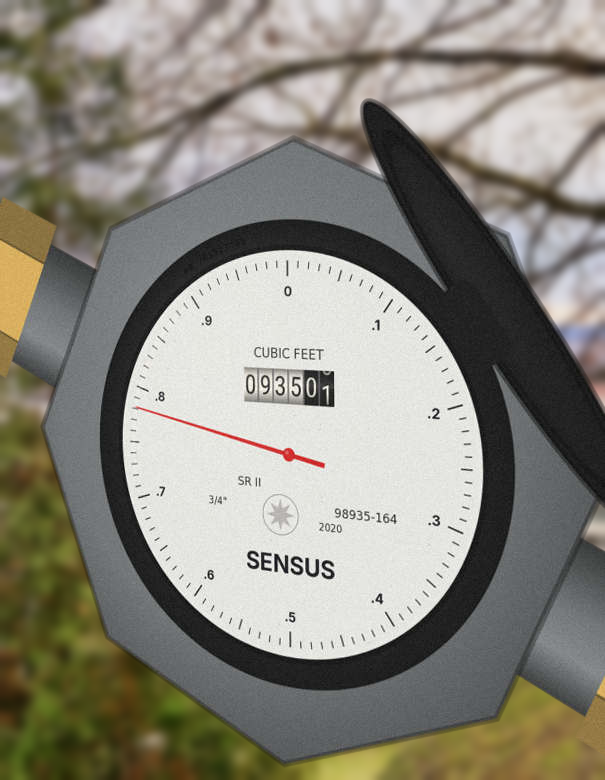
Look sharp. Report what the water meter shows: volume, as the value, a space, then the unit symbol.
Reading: 93500.78 ft³
